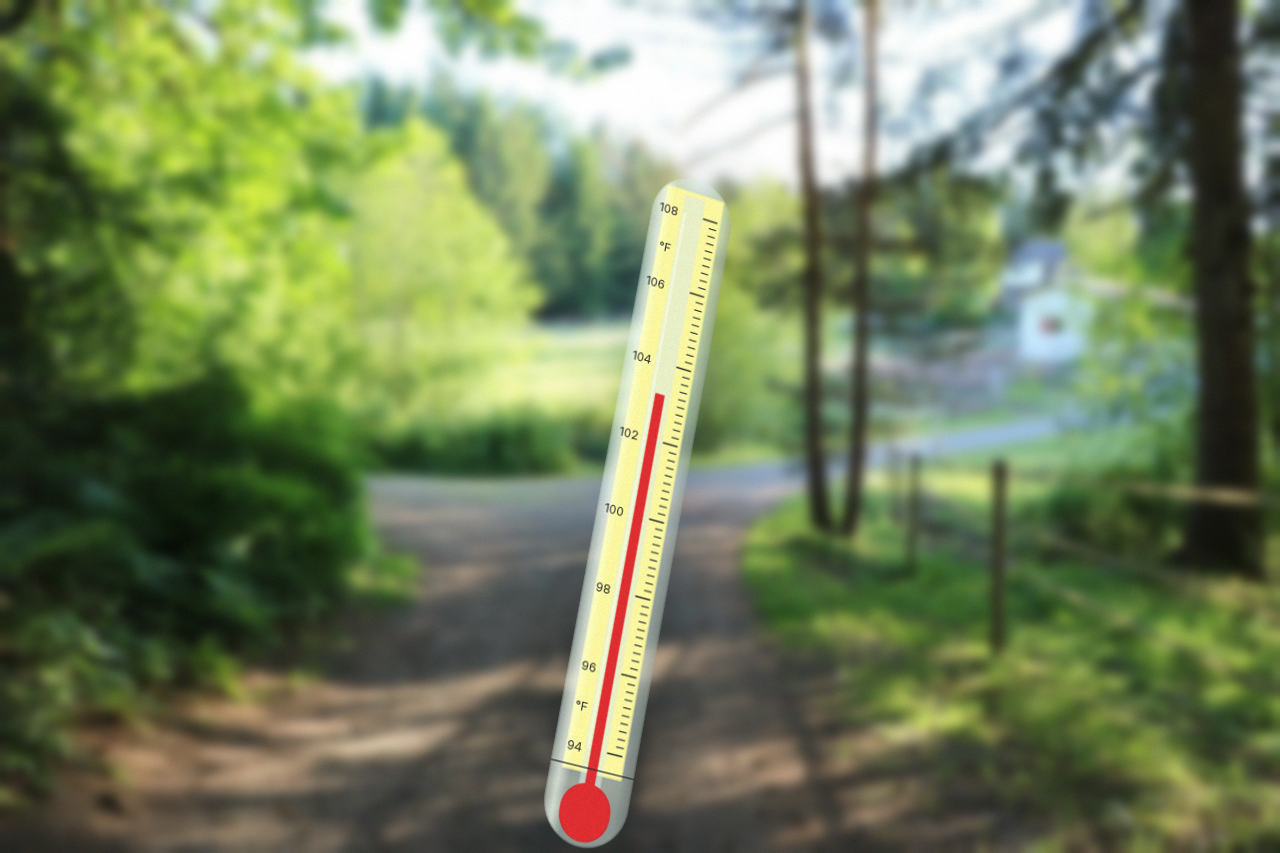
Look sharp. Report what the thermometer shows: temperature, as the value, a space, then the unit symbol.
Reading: 103.2 °F
